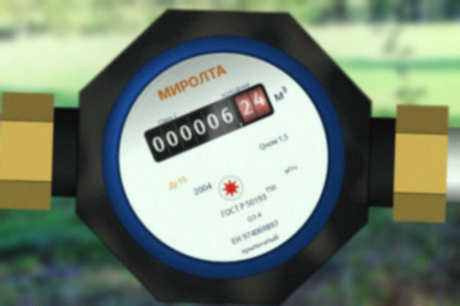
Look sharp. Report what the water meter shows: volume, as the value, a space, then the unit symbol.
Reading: 6.24 m³
